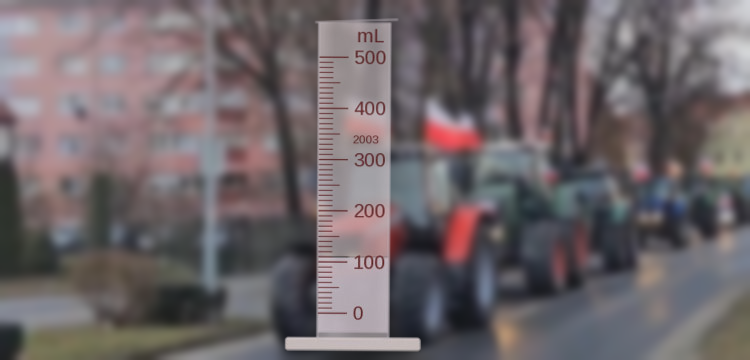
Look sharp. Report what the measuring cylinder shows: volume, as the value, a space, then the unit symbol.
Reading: 110 mL
